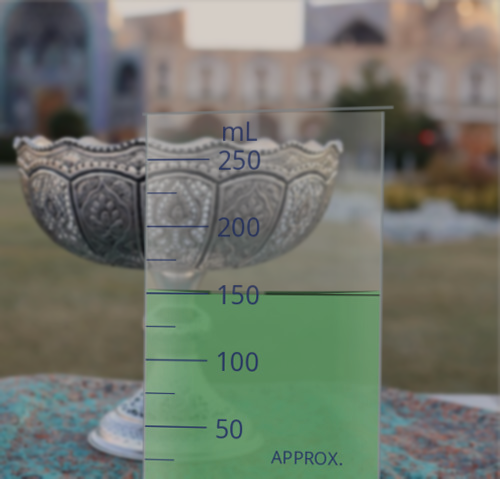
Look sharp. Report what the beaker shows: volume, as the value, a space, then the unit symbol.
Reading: 150 mL
